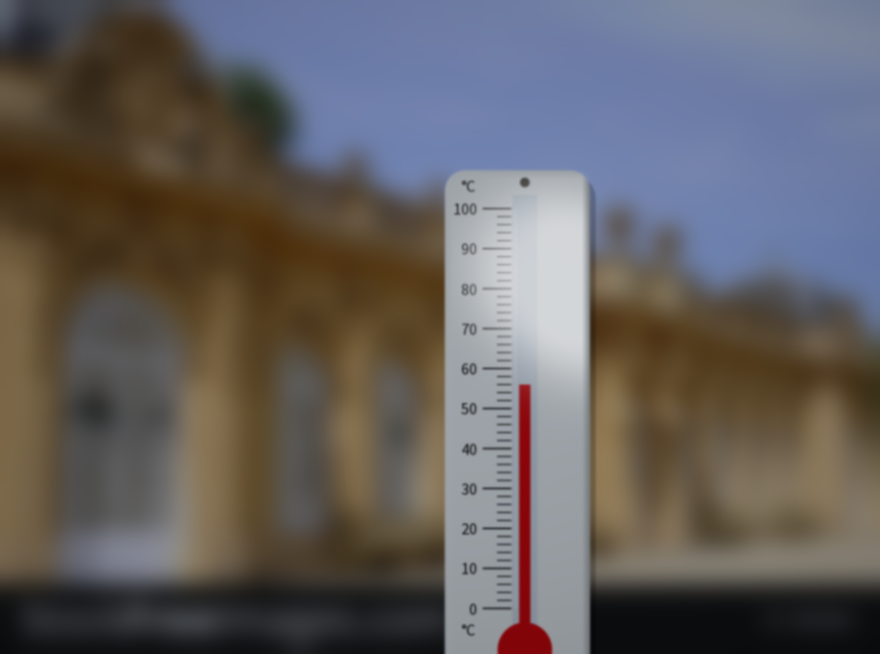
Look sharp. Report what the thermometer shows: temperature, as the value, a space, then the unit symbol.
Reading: 56 °C
